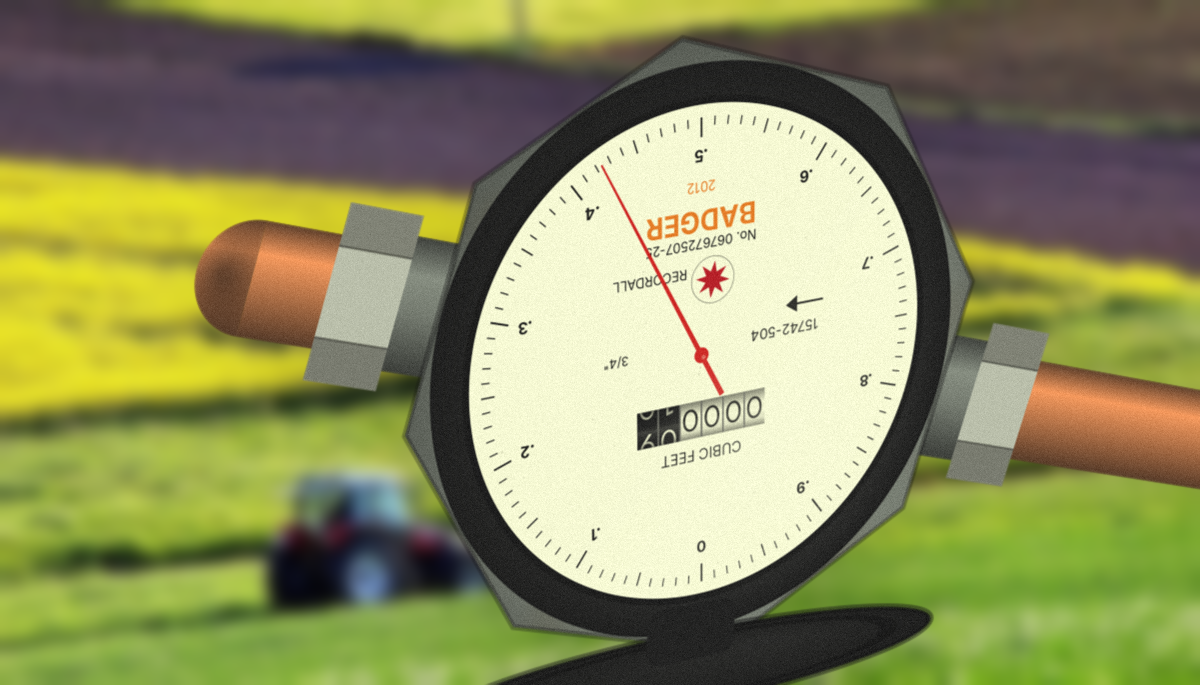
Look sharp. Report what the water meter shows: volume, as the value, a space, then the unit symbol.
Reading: 9.42 ft³
